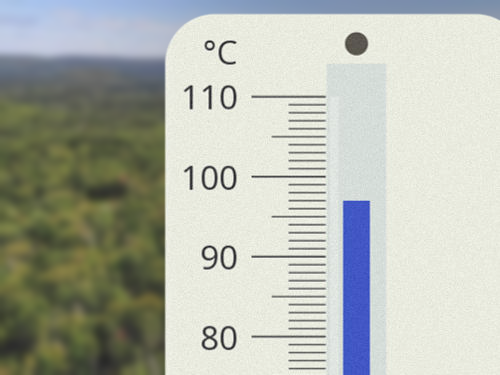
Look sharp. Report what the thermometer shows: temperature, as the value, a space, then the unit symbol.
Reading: 97 °C
